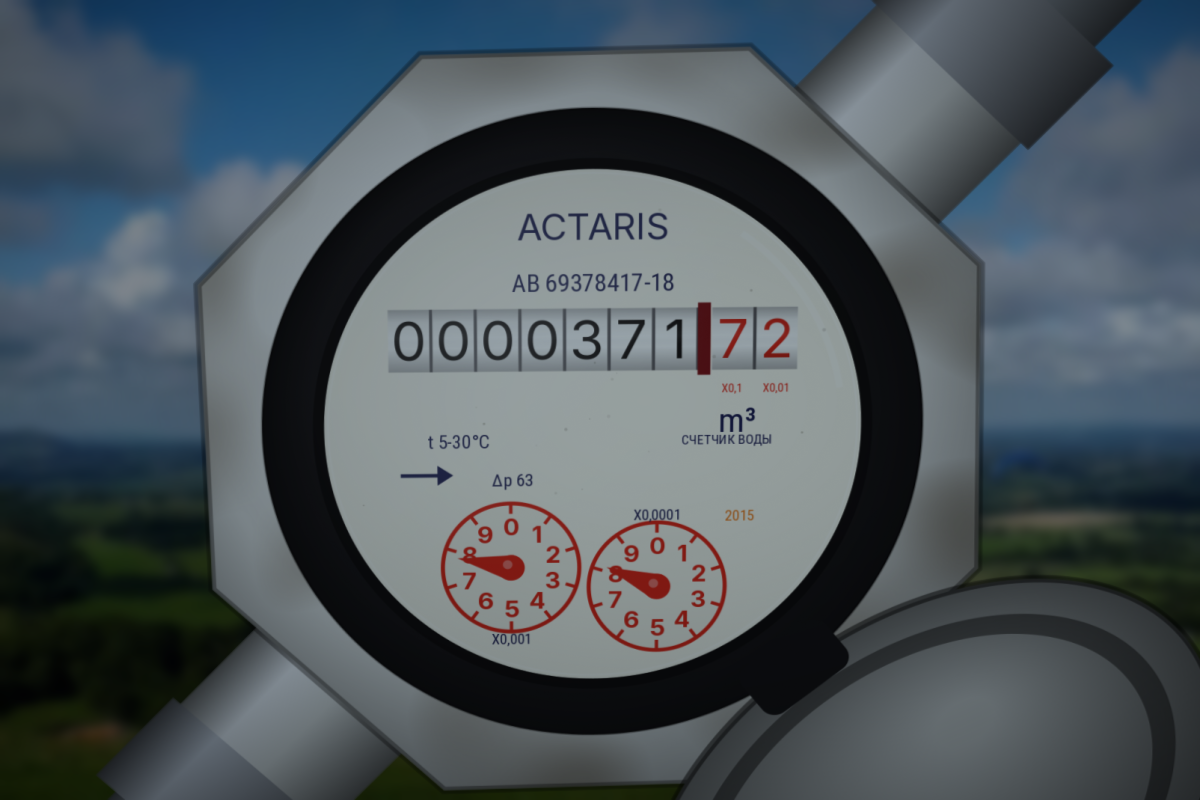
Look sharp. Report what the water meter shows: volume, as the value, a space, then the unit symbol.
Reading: 371.7278 m³
